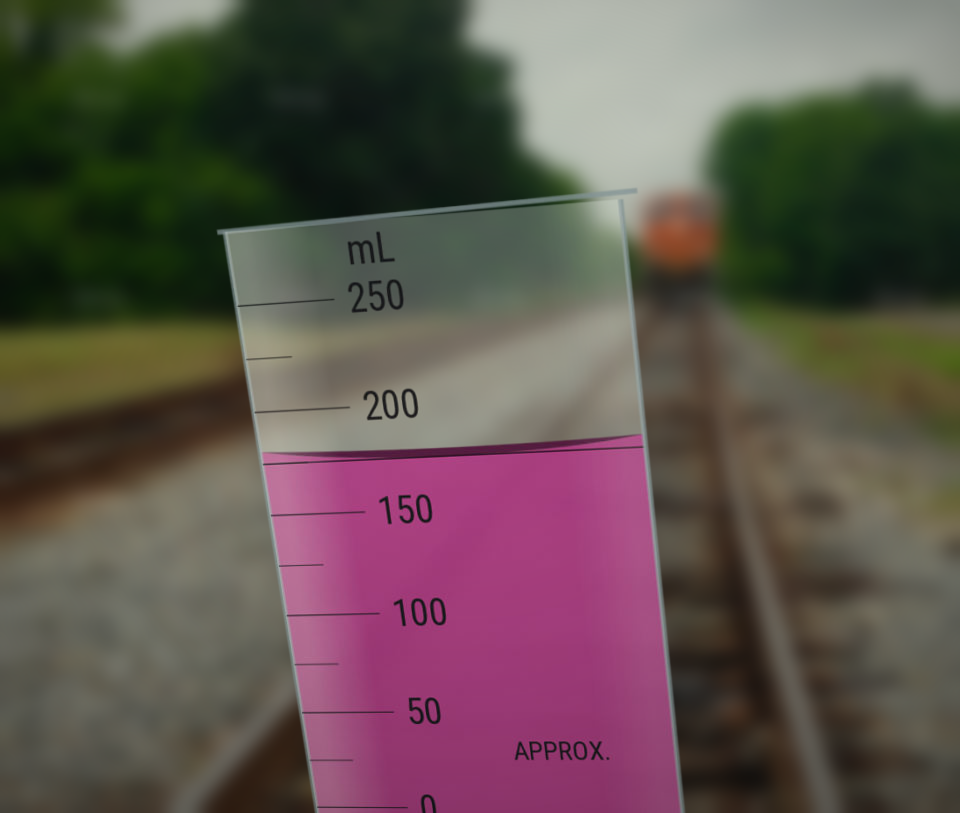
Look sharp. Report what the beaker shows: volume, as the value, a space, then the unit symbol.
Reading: 175 mL
